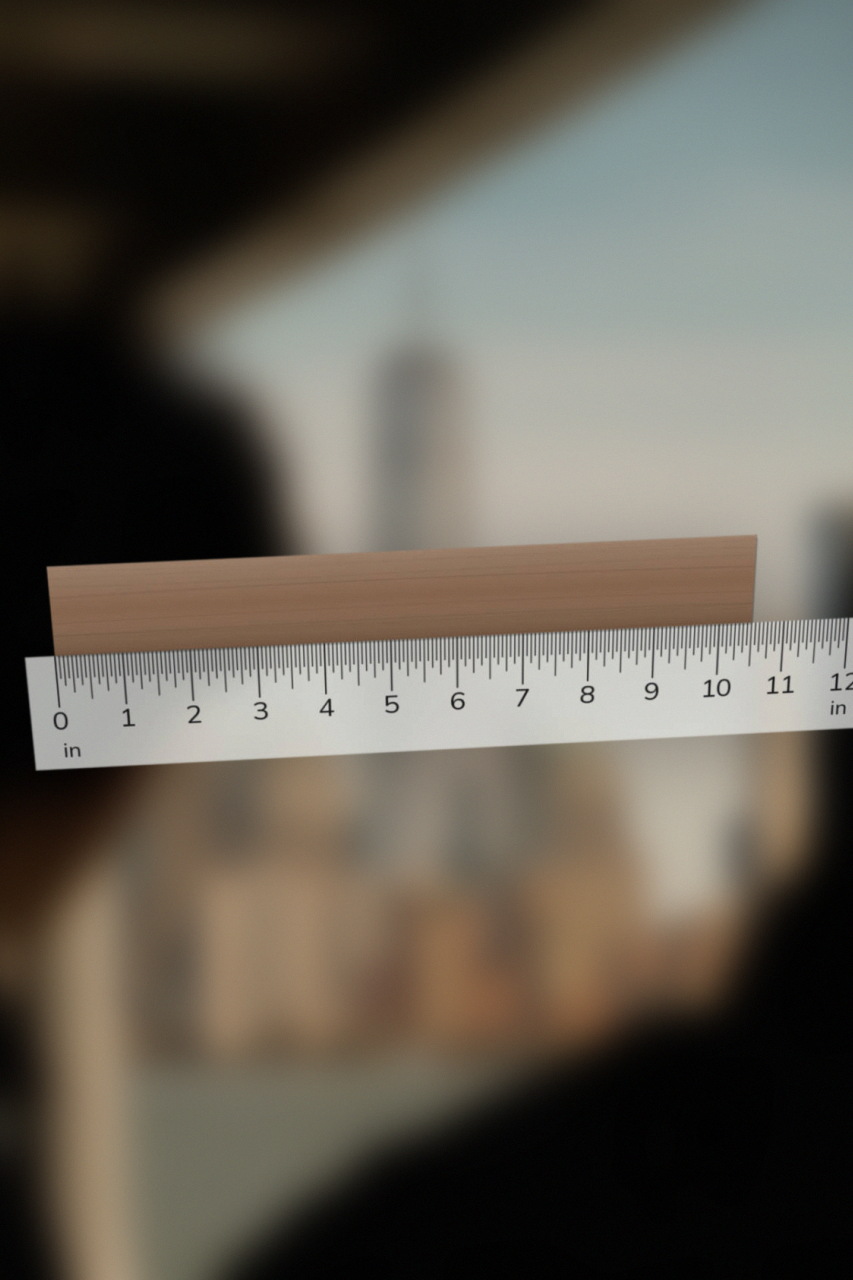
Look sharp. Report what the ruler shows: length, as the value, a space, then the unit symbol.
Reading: 10.5 in
